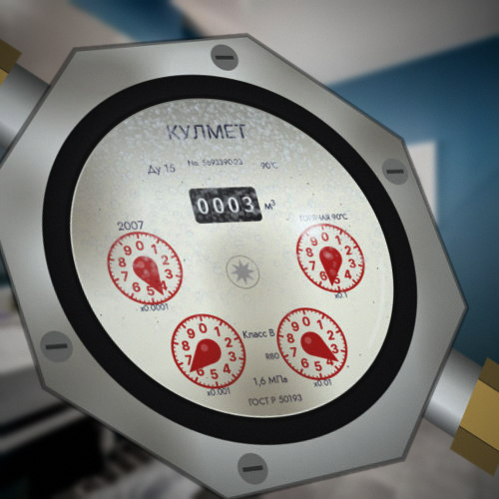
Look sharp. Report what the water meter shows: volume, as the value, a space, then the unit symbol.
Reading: 3.5364 m³
